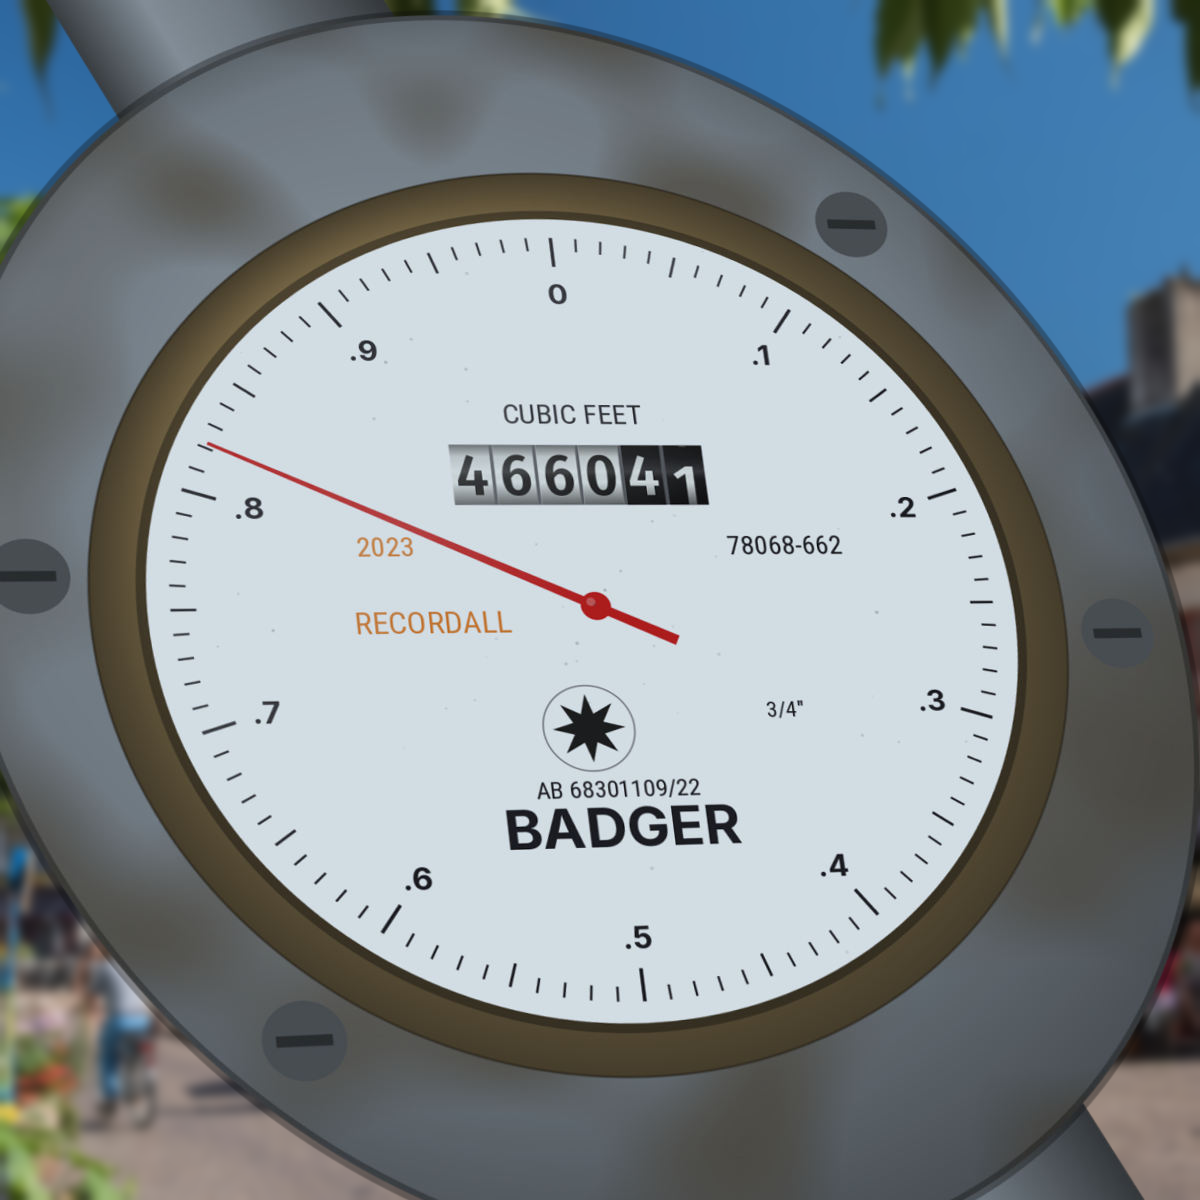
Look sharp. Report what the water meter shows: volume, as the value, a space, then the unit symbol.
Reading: 466040.82 ft³
